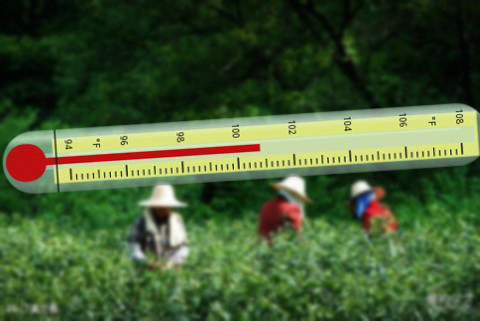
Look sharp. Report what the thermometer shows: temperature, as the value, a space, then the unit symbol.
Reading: 100.8 °F
